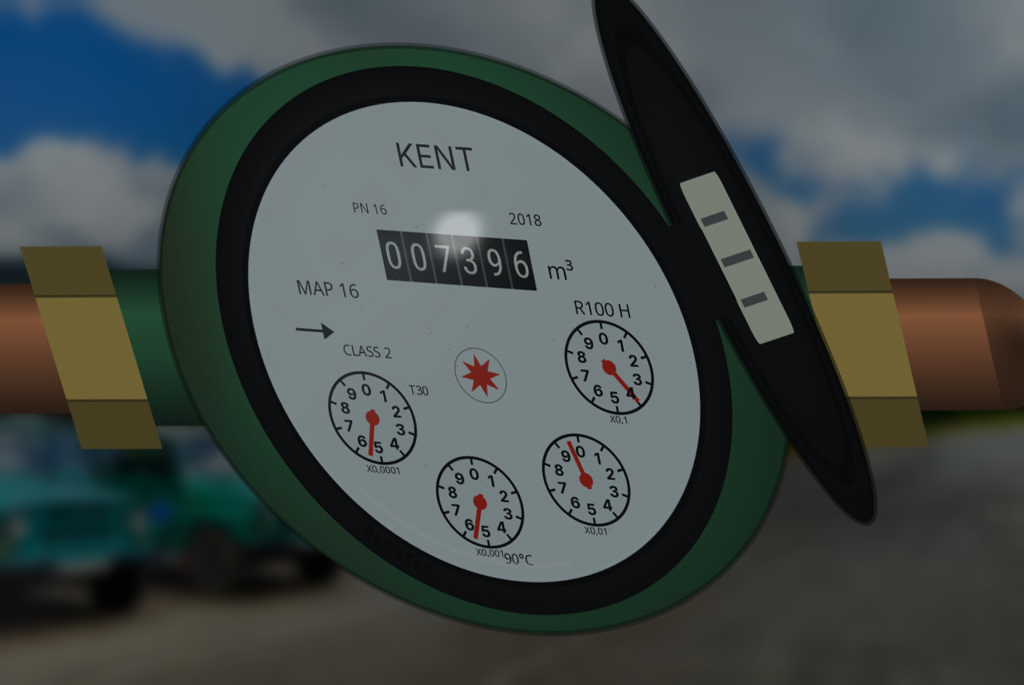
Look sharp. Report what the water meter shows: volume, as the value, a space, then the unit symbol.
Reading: 7396.3955 m³
